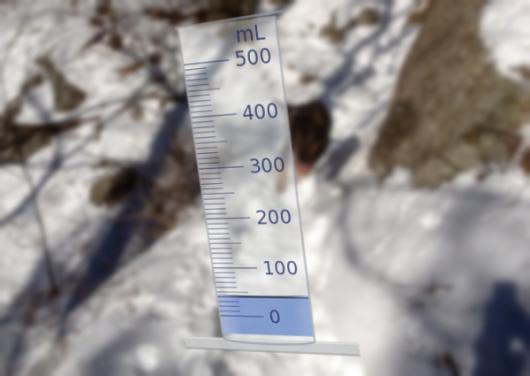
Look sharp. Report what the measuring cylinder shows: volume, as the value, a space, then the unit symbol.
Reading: 40 mL
